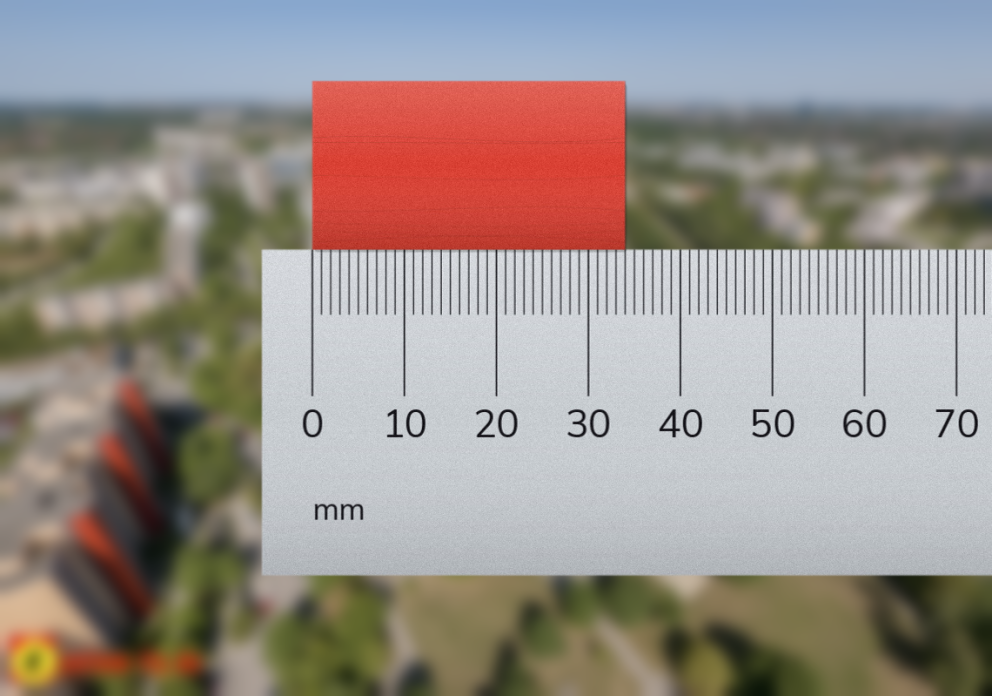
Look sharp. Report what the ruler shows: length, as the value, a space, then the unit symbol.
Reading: 34 mm
